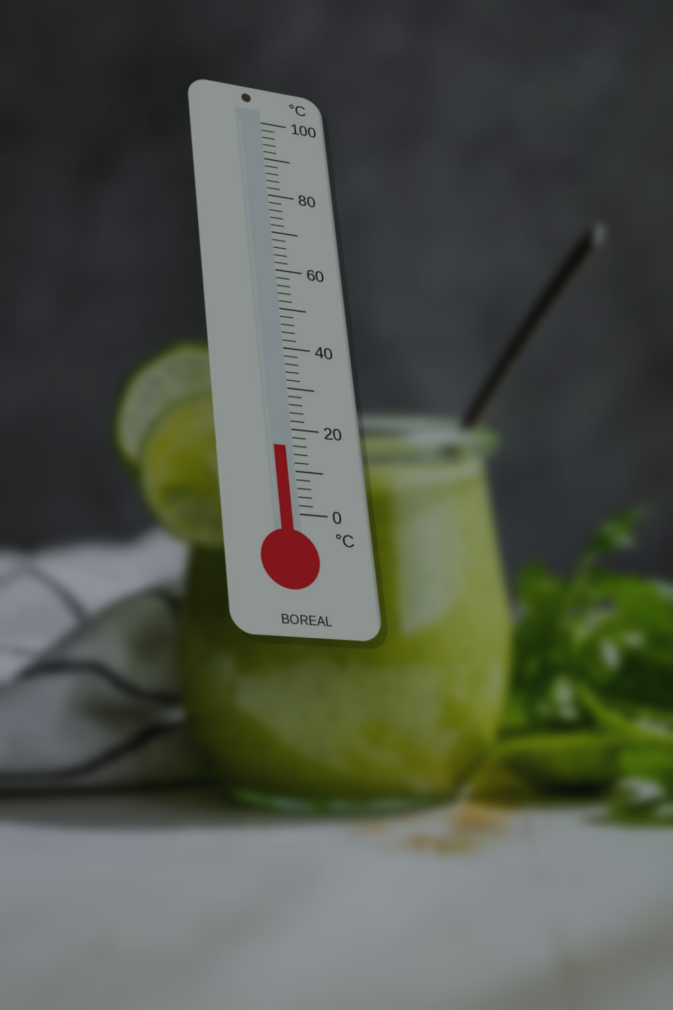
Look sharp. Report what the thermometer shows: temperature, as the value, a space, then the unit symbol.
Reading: 16 °C
